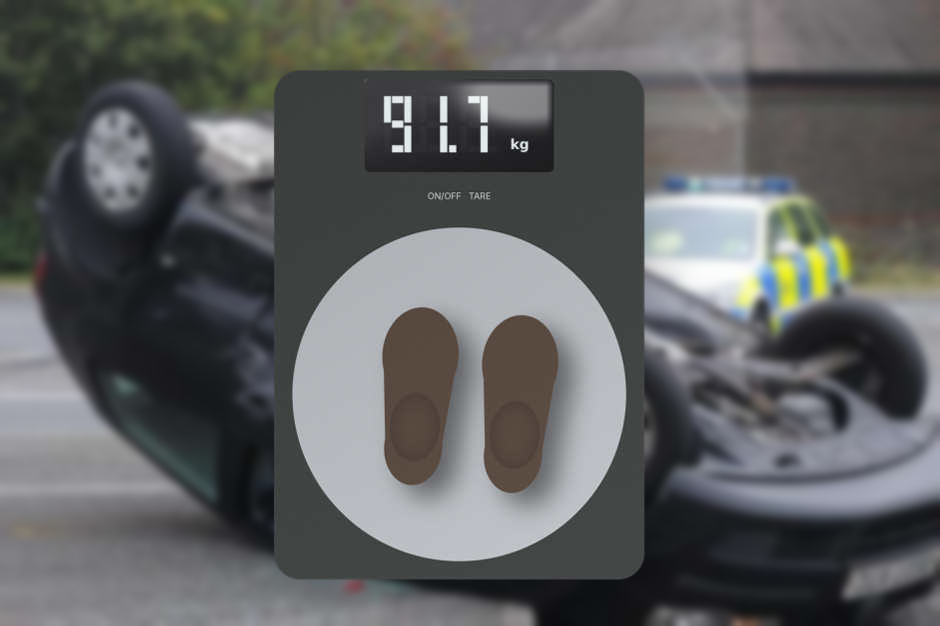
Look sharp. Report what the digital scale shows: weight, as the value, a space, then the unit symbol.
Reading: 91.7 kg
